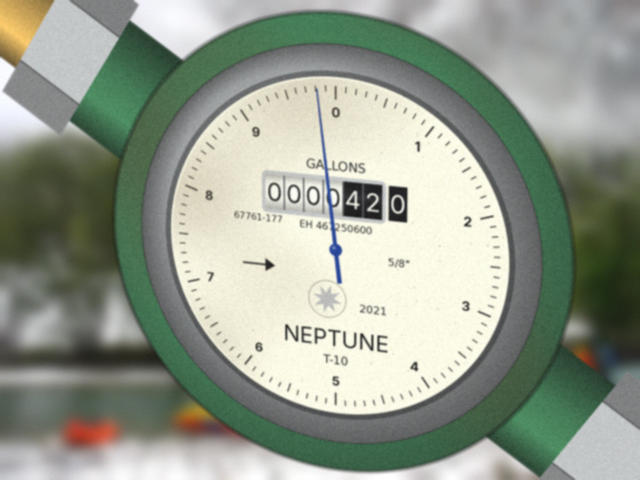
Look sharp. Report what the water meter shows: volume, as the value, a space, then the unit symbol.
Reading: 419.8 gal
